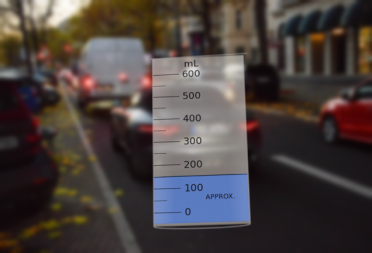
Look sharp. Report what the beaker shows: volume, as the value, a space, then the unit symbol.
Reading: 150 mL
